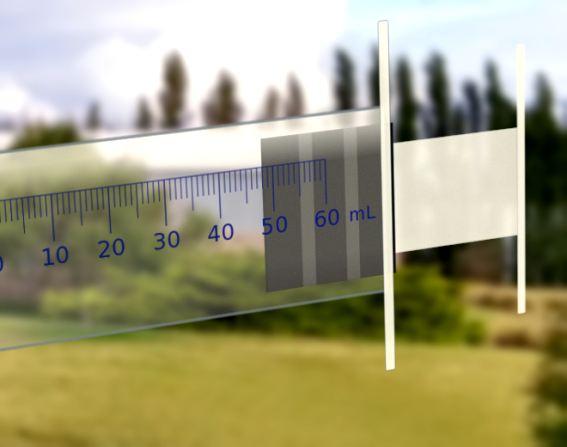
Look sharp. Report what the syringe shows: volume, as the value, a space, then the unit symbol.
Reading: 48 mL
